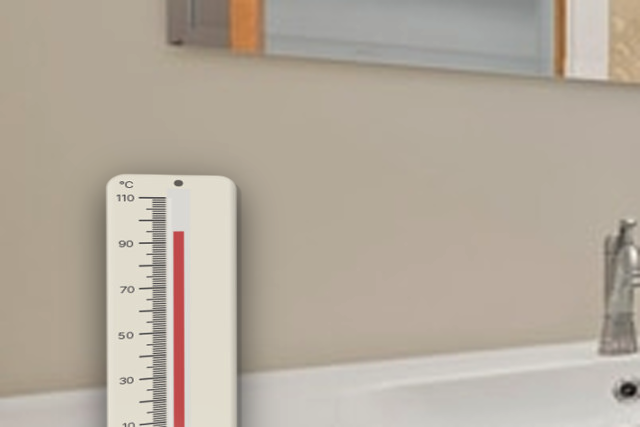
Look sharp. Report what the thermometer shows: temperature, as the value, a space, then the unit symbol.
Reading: 95 °C
